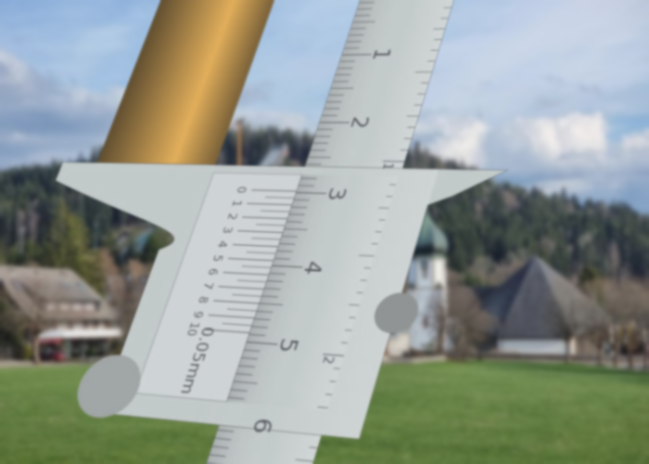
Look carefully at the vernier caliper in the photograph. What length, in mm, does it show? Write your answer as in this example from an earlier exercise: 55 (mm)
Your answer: 29.8 (mm)
